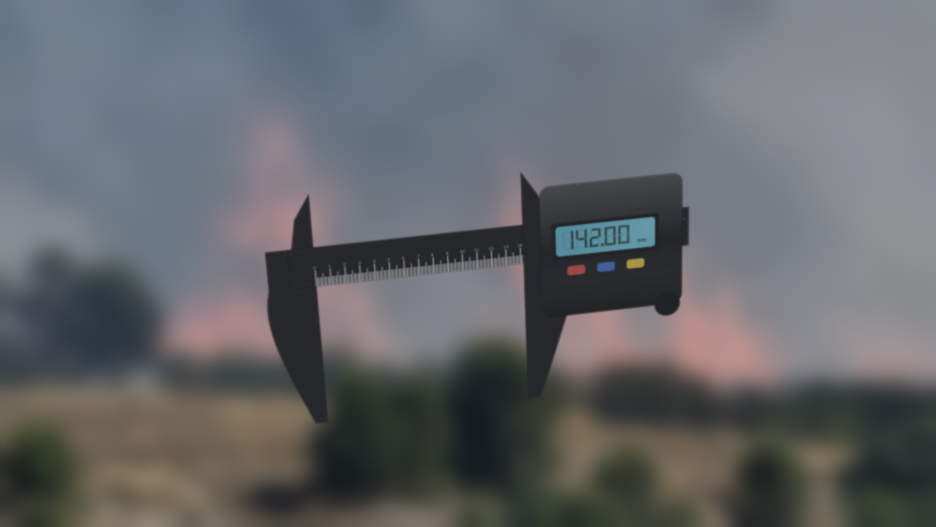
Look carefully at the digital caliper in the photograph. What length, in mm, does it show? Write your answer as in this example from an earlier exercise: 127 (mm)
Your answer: 142.00 (mm)
